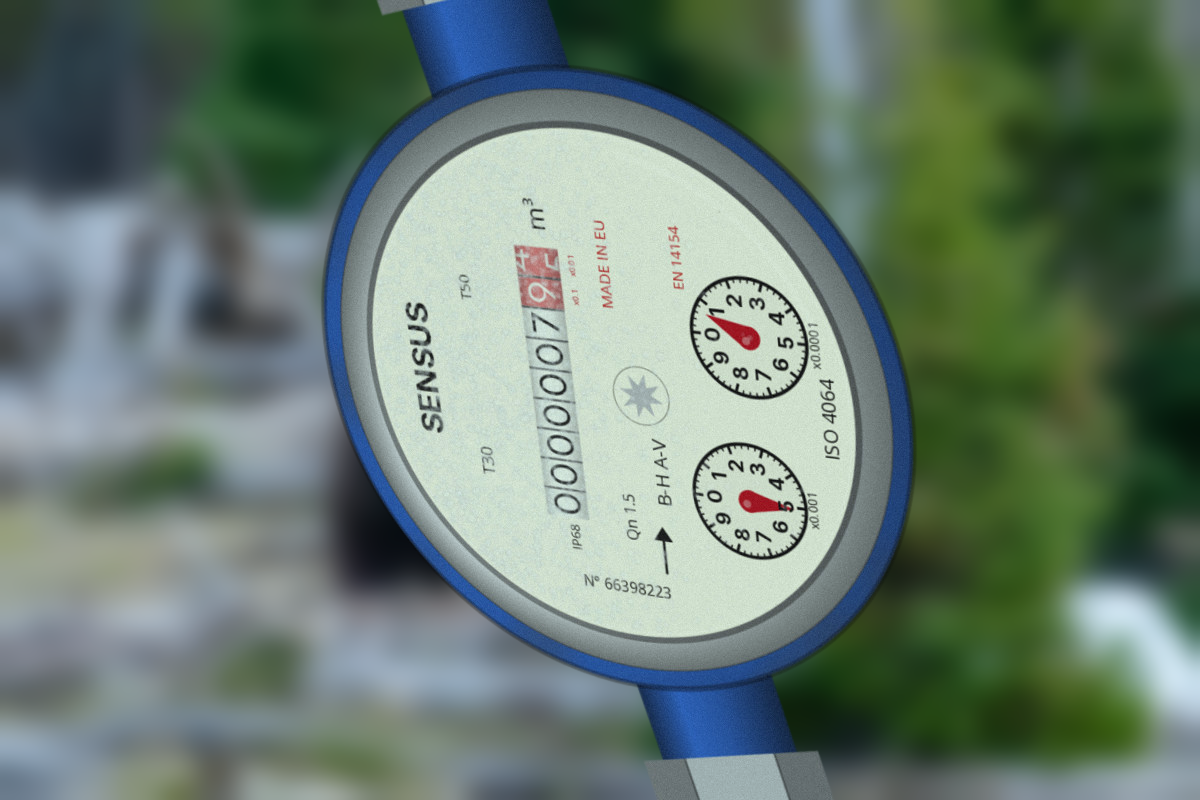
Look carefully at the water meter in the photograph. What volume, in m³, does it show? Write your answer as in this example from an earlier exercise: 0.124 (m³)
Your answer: 7.9450 (m³)
